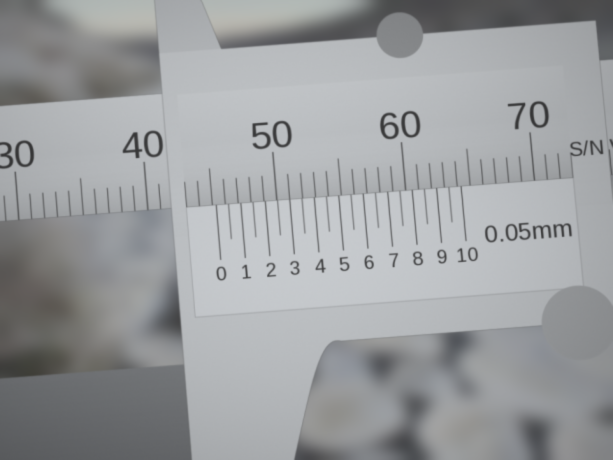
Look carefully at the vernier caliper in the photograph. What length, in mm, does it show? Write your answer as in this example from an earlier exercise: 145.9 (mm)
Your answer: 45.3 (mm)
